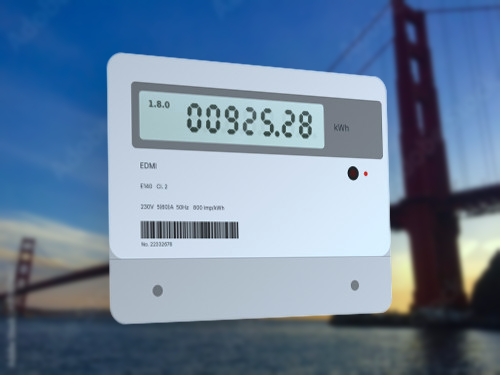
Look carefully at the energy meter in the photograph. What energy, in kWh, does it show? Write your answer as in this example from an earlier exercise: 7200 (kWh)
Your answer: 925.28 (kWh)
